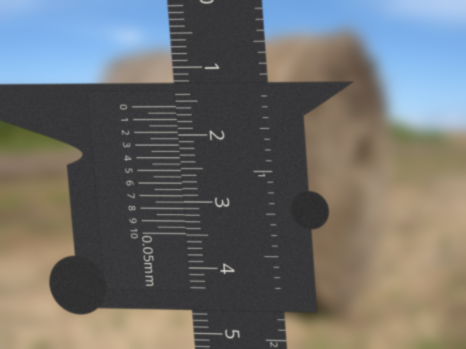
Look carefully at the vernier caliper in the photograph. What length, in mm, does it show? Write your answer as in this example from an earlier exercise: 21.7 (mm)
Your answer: 15.8 (mm)
